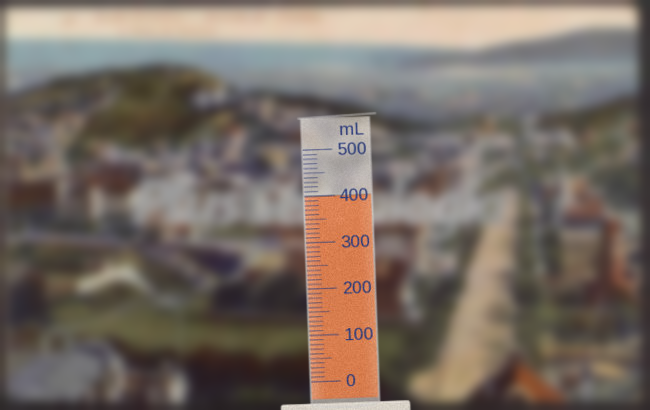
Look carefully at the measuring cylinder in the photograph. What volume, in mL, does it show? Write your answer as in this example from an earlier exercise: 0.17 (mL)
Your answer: 400 (mL)
